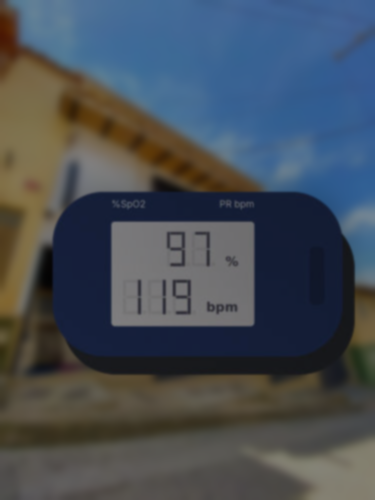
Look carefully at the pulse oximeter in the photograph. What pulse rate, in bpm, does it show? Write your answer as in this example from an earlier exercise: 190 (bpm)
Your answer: 119 (bpm)
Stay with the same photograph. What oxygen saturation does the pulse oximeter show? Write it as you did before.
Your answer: 97 (%)
